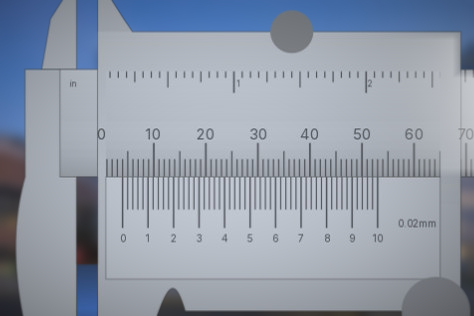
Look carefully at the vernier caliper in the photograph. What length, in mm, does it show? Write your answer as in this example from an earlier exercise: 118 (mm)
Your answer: 4.0 (mm)
